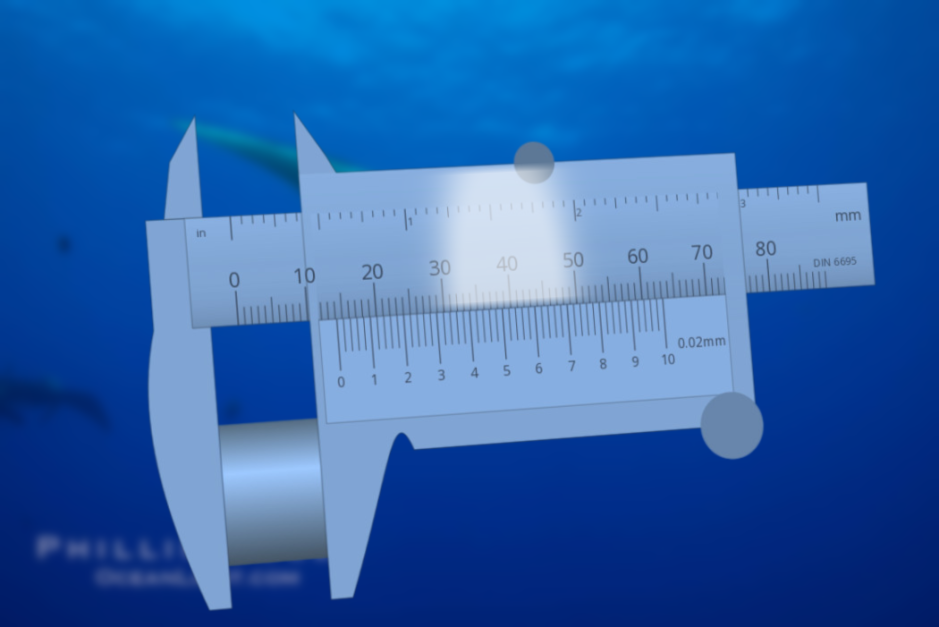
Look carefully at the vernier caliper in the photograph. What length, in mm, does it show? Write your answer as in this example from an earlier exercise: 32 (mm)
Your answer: 14.2 (mm)
